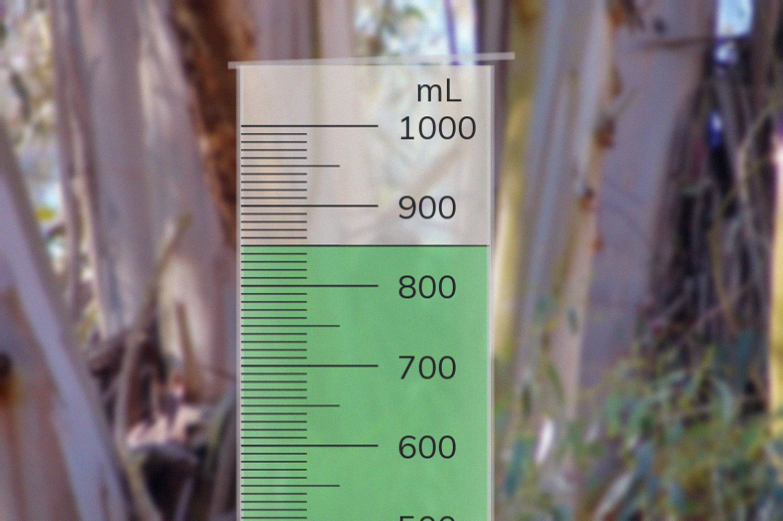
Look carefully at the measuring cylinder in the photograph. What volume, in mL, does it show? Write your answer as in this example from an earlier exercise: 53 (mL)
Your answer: 850 (mL)
